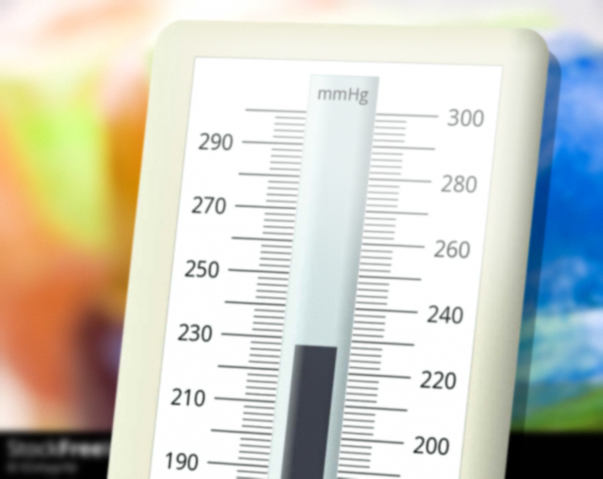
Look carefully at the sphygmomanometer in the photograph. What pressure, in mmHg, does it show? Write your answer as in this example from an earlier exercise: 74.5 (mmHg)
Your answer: 228 (mmHg)
